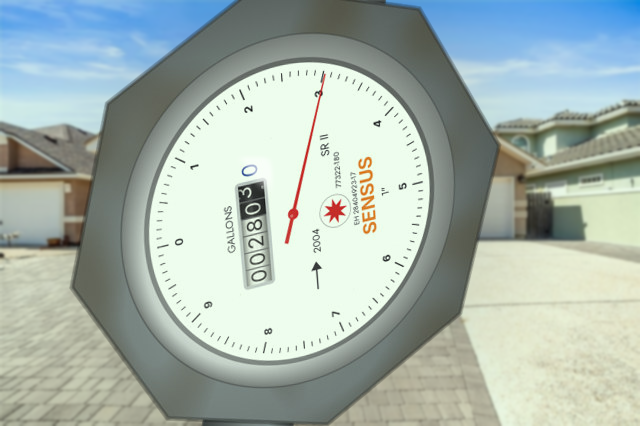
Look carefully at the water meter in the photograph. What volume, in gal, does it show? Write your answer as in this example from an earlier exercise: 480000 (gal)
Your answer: 28033.0 (gal)
